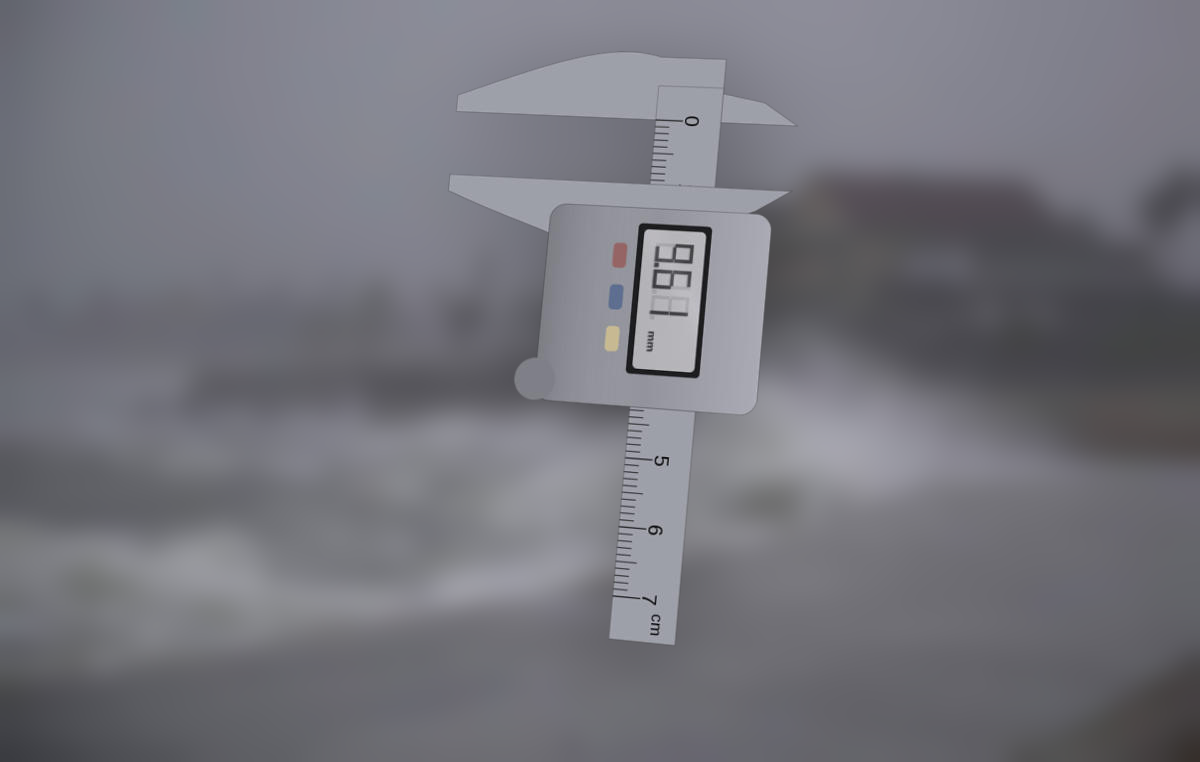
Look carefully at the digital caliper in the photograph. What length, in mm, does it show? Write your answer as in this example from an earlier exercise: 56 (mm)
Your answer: 9.61 (mm)
